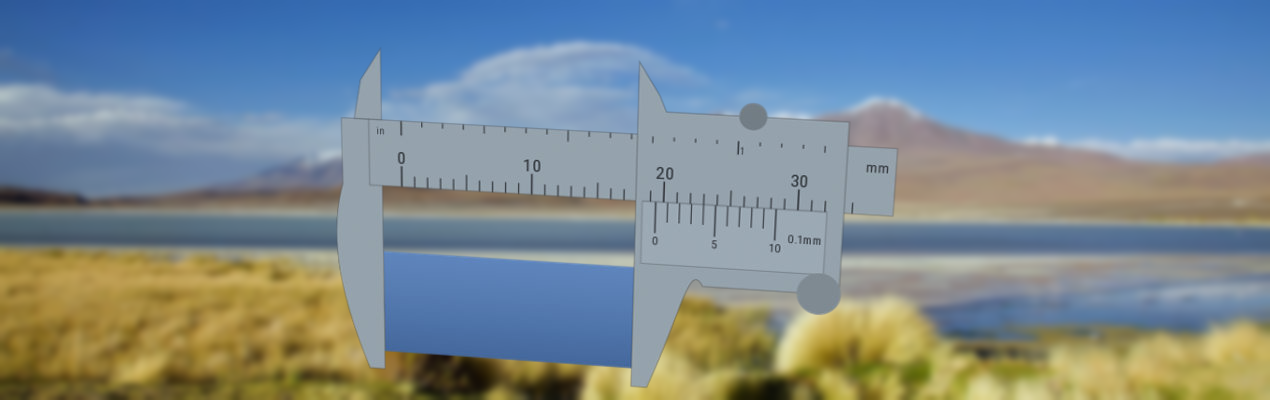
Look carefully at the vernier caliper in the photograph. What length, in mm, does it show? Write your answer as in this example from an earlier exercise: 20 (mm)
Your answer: 19.4 (mm)
